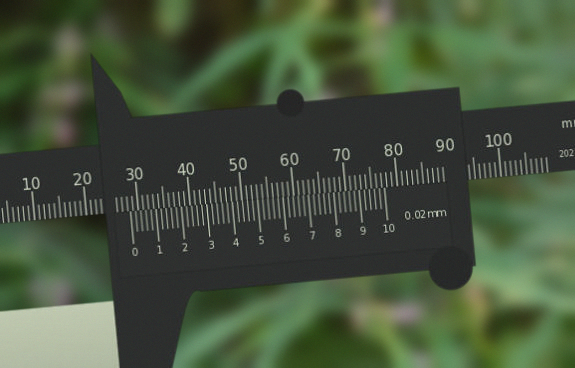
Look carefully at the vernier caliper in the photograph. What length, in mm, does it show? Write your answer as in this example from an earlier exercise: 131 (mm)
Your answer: 28.5 (mm)
